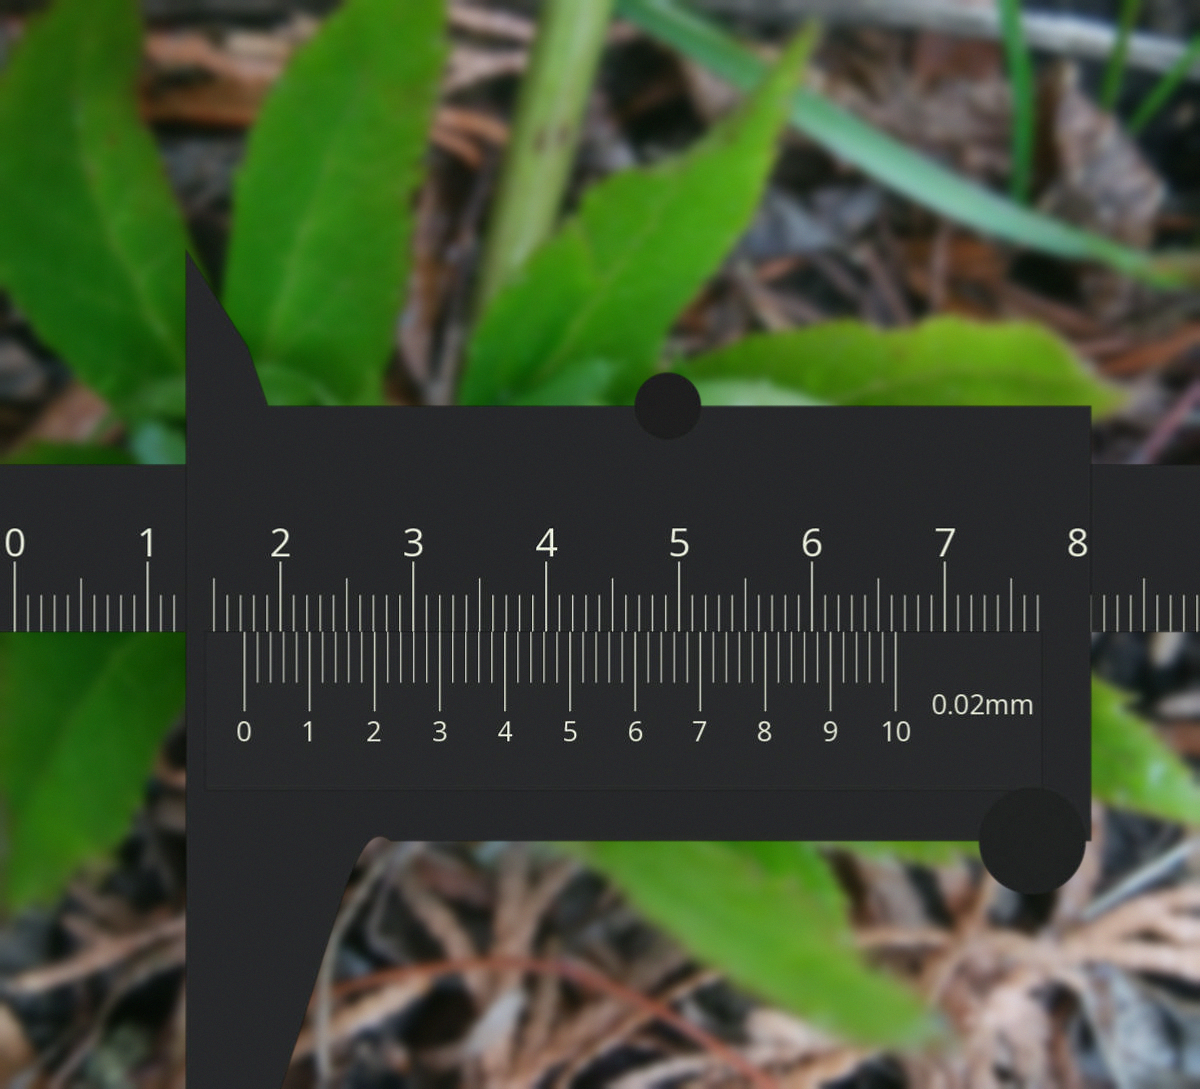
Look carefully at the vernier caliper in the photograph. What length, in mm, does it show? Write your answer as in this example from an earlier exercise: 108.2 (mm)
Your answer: 17.3 (mm)
